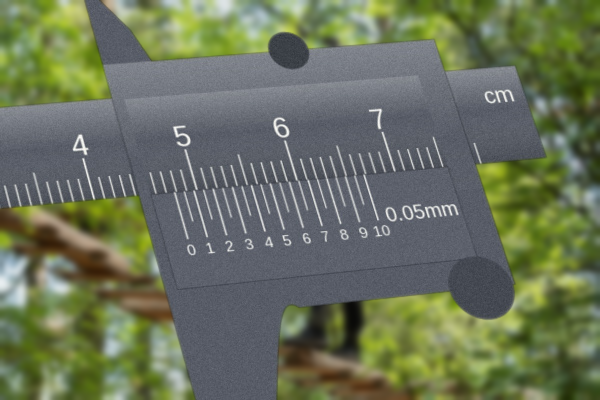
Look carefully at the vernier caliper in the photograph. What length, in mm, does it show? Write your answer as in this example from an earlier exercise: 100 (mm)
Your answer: 47.8 (mm)
